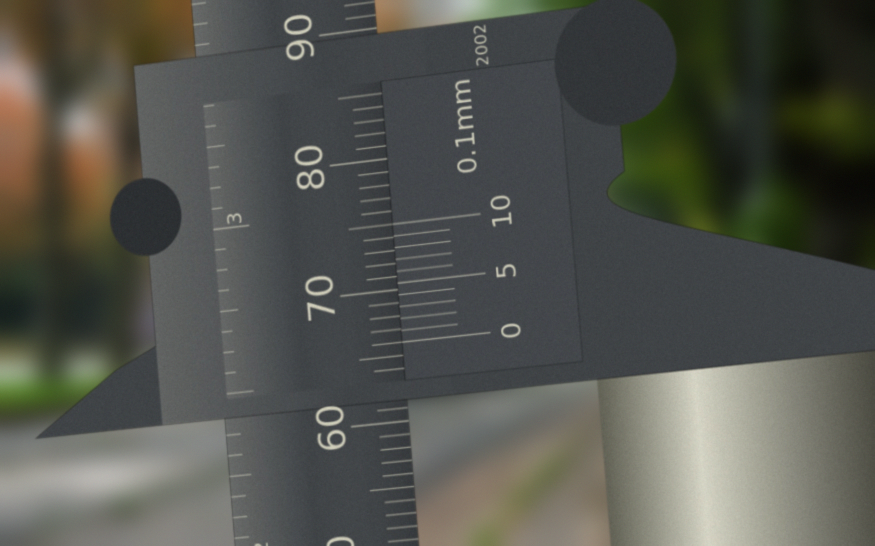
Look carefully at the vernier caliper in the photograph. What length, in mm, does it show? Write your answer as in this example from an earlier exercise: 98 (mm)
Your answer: 66.0 (mm)
